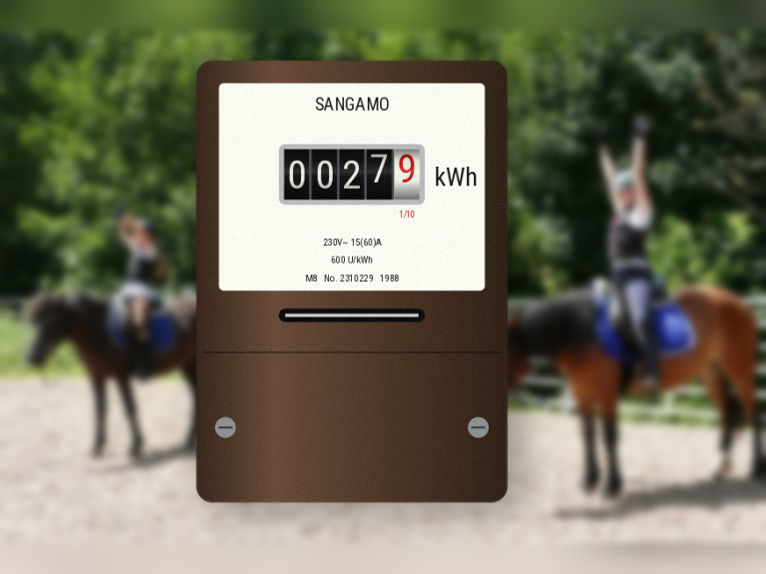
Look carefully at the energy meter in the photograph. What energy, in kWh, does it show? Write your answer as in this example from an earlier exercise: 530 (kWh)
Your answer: 27.9 (kWh)
